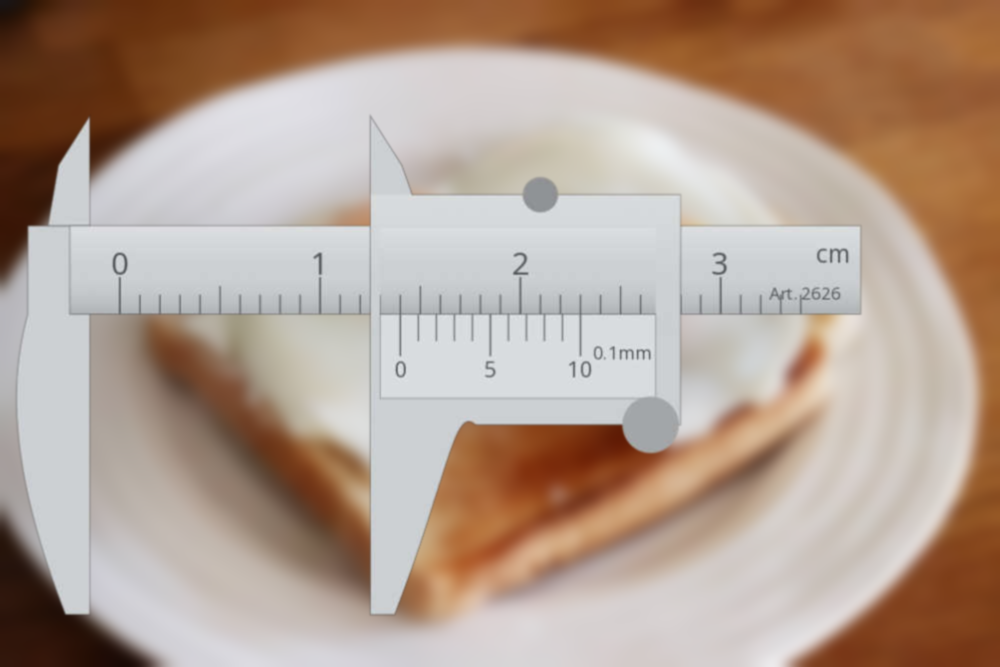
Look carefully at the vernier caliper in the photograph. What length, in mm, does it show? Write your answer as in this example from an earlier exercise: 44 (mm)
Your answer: 14.0 (mm)
